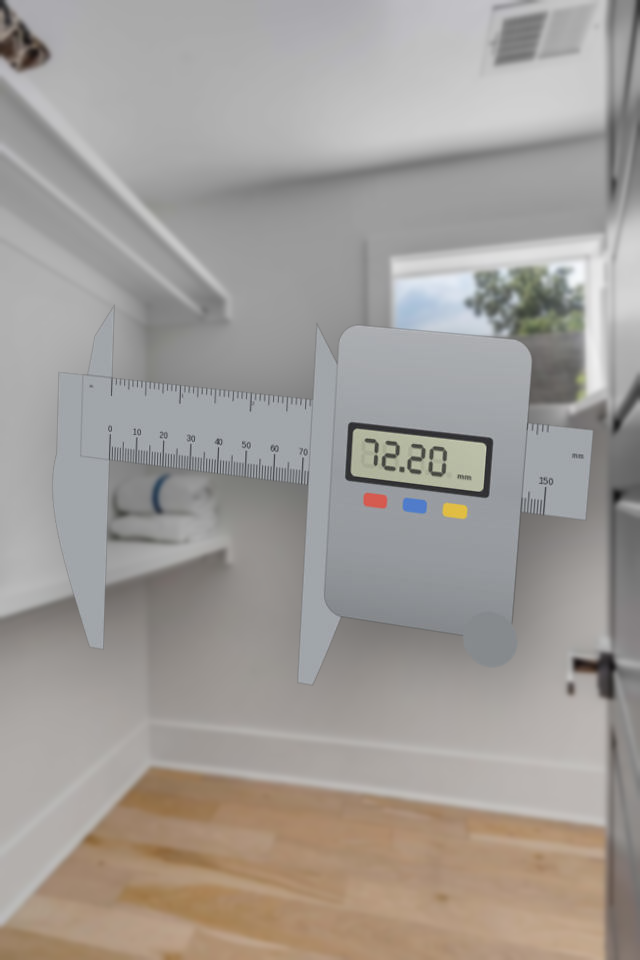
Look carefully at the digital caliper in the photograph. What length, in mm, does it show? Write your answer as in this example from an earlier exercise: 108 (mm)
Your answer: 72.20 (mm)
